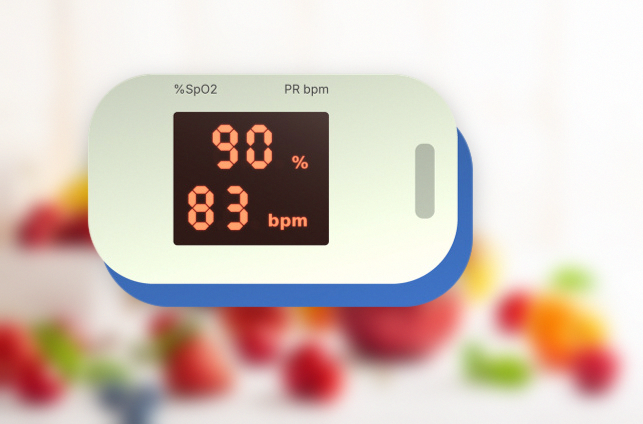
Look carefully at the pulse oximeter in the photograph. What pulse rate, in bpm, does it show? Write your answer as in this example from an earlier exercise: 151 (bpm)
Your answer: 83 (bpm)
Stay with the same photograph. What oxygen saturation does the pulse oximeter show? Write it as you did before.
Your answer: 90 (%)
